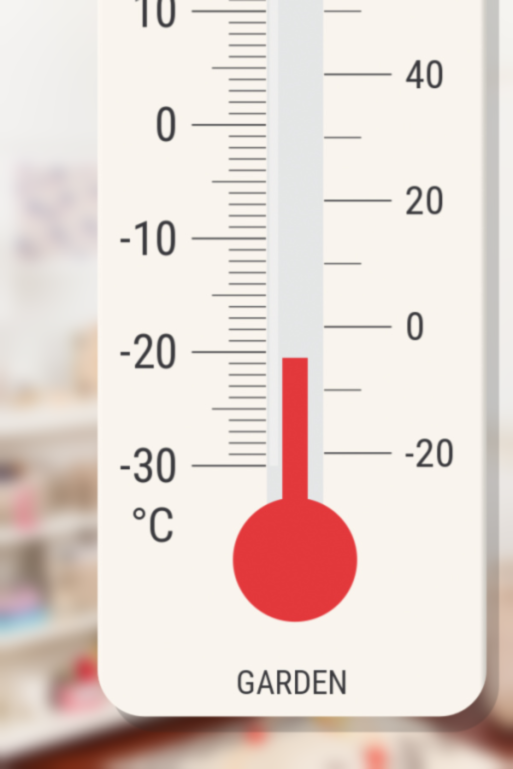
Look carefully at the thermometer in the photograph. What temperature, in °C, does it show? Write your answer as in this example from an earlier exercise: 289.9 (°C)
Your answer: -20.5 (°C)
